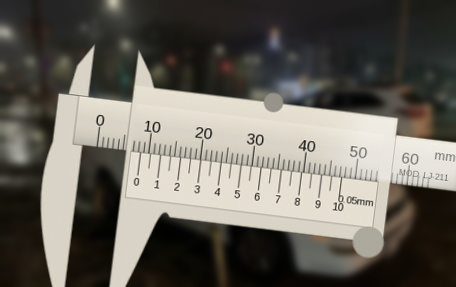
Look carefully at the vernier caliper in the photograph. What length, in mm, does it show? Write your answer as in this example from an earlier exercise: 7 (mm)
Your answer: 8.4 (mm)
